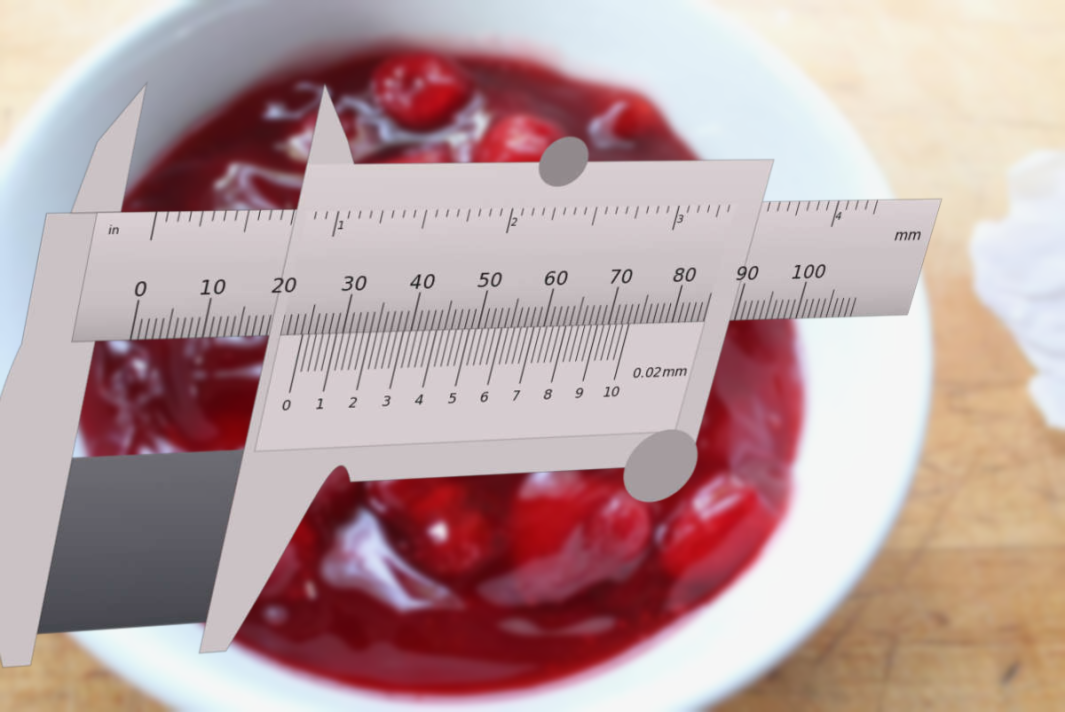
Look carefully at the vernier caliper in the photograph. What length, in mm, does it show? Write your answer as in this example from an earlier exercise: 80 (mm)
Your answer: 24.2 (mm)
